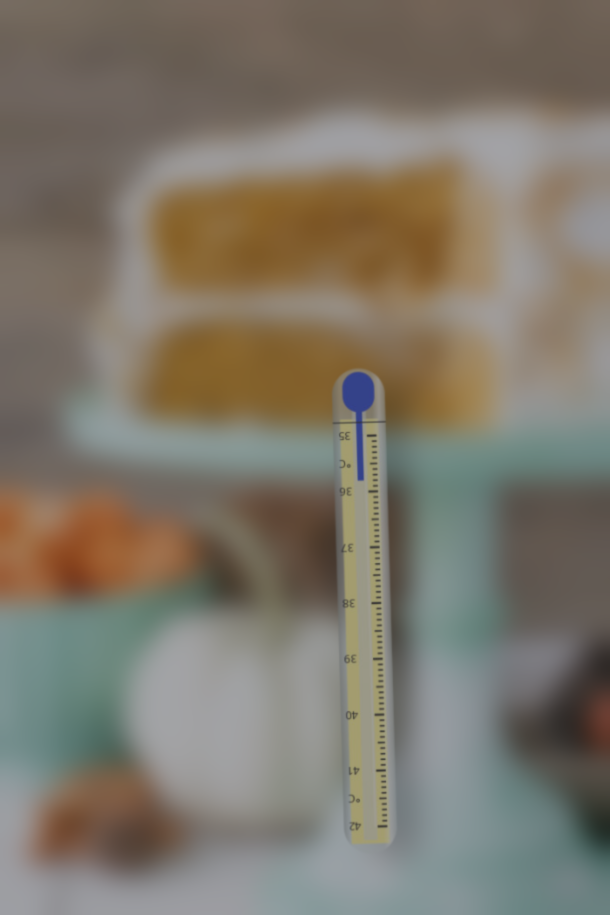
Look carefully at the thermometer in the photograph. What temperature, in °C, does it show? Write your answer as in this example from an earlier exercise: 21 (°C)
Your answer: 35.8 (°C)
